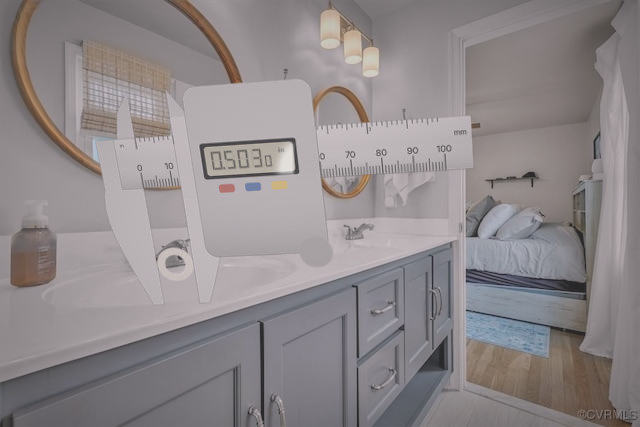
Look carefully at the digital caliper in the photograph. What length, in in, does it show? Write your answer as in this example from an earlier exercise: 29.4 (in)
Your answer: 0.5030 (in)
